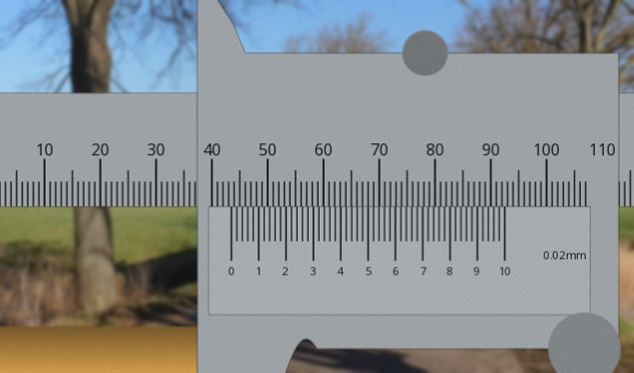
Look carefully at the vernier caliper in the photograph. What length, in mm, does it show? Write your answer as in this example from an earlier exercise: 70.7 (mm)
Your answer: 43.5 (mm)
